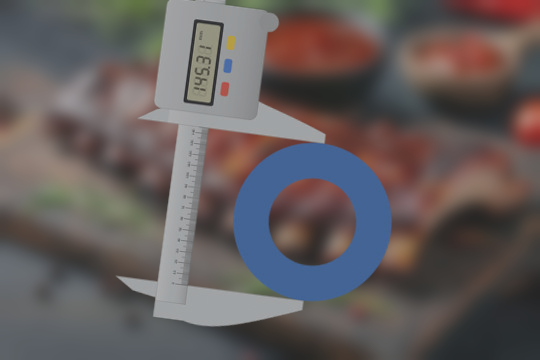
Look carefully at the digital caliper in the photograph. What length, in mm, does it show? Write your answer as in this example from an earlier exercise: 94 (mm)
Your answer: 145.31 (mm)
